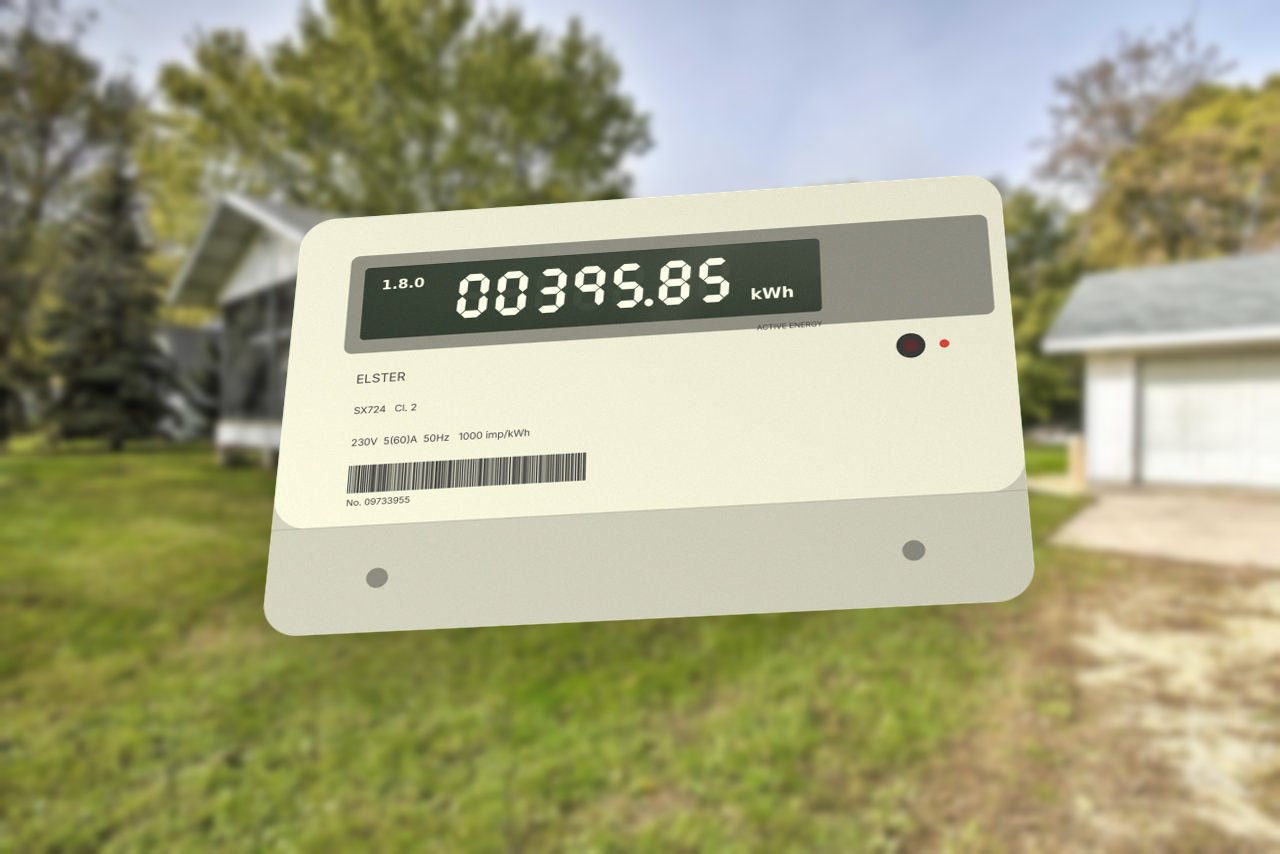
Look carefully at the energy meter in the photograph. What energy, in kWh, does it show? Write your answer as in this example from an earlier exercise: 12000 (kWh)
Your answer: 395.85 (kWh)
